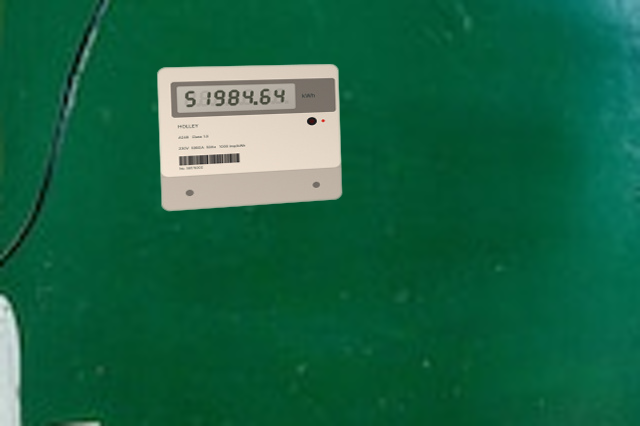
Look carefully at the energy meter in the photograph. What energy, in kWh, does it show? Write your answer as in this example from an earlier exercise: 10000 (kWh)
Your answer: 51984.64 (kWh)
